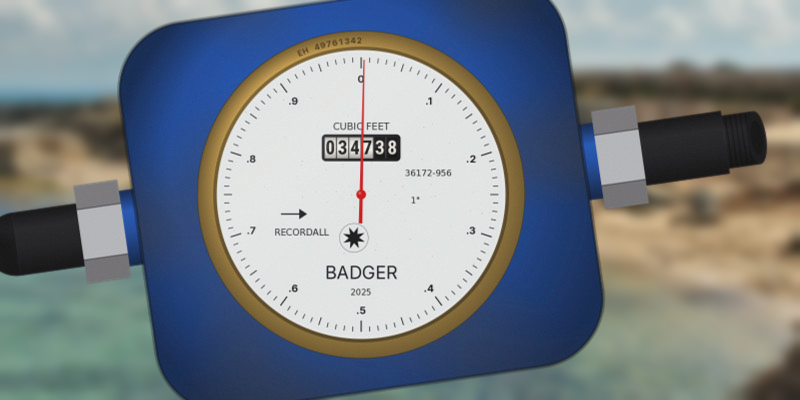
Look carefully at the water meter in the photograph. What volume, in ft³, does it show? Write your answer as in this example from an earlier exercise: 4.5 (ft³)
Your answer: 34738.00 (ft³)
